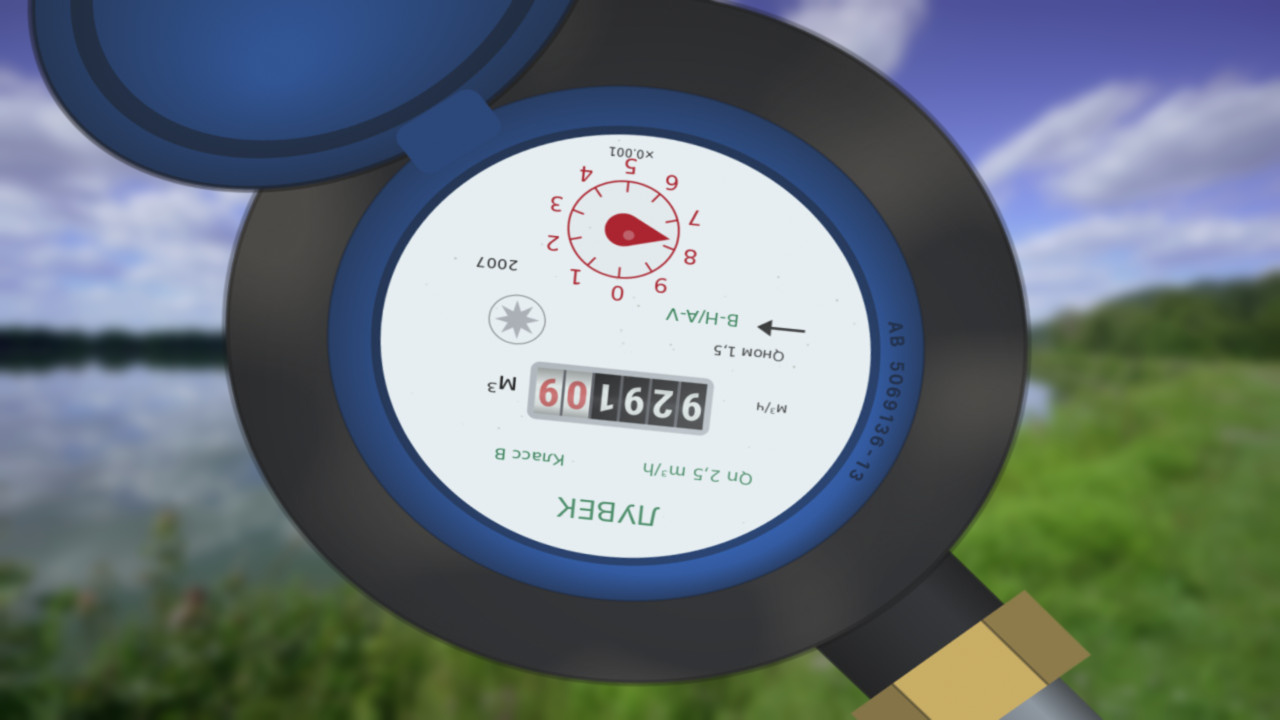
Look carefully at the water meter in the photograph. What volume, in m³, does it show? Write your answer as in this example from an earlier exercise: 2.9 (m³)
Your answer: 9291.097 (m³)
